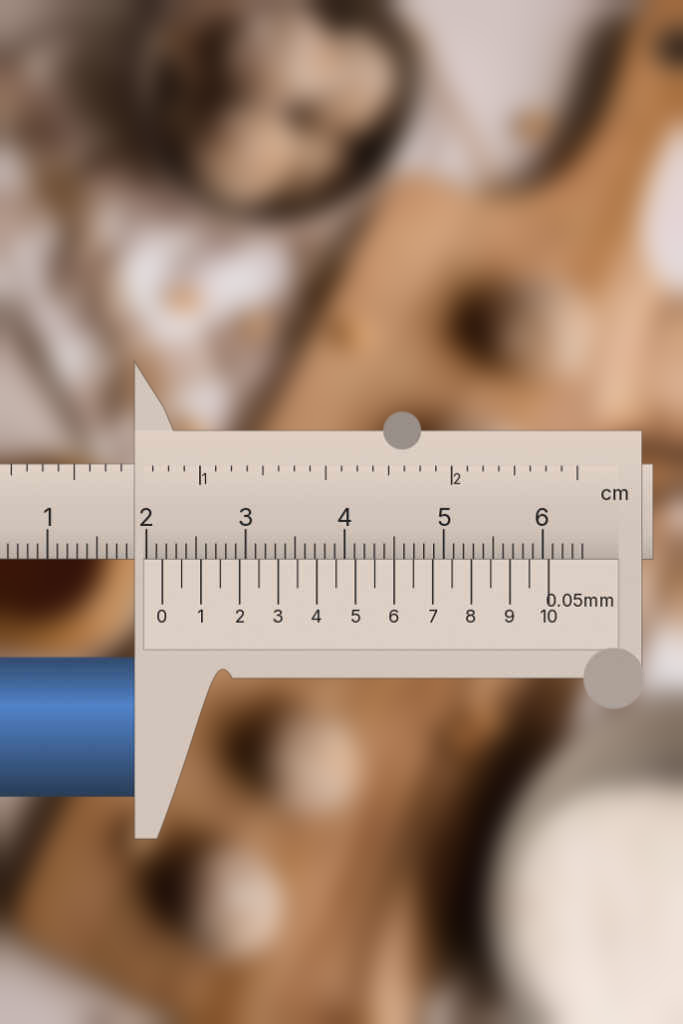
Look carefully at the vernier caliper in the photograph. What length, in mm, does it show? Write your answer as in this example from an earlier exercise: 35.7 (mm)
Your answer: 21.6 (mm)
